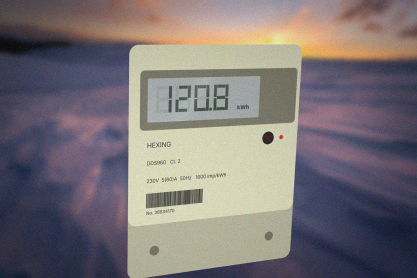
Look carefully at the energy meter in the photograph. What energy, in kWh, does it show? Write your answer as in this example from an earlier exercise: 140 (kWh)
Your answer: 120.8 (kWh)
